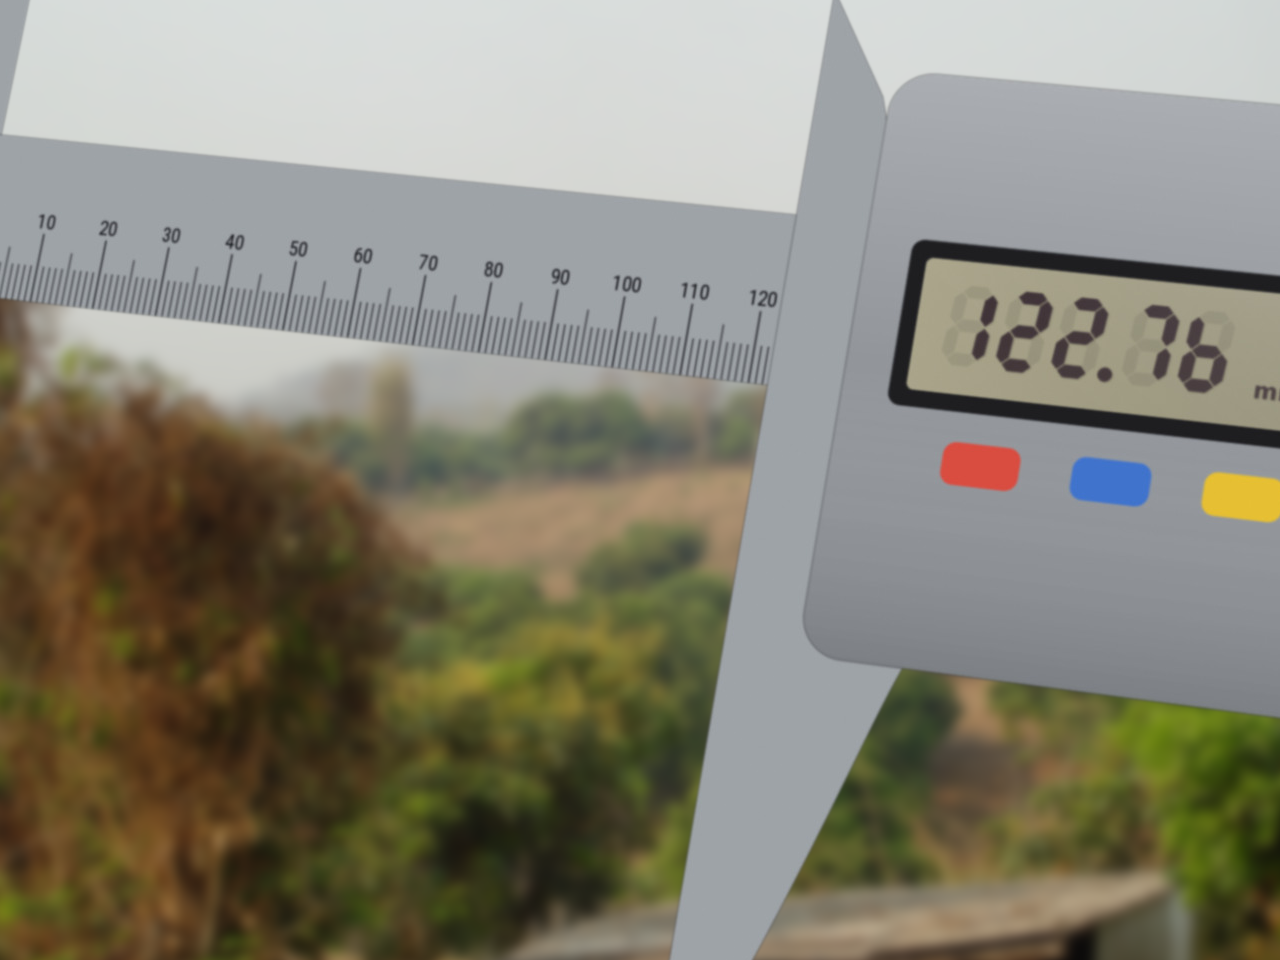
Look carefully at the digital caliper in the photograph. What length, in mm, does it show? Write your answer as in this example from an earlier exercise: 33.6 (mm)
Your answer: 122.76 (mm)
